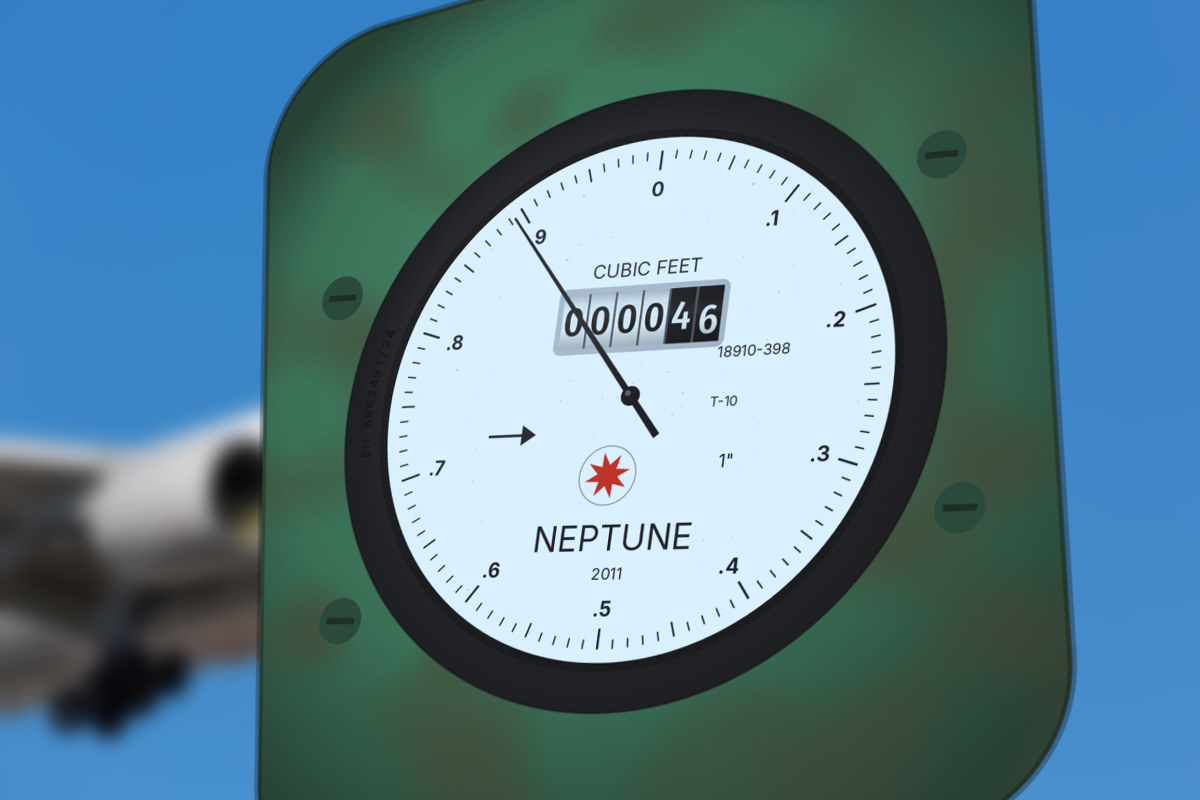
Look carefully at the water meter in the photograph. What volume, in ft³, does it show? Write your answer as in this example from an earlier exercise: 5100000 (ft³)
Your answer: 45.89 (ft³)
